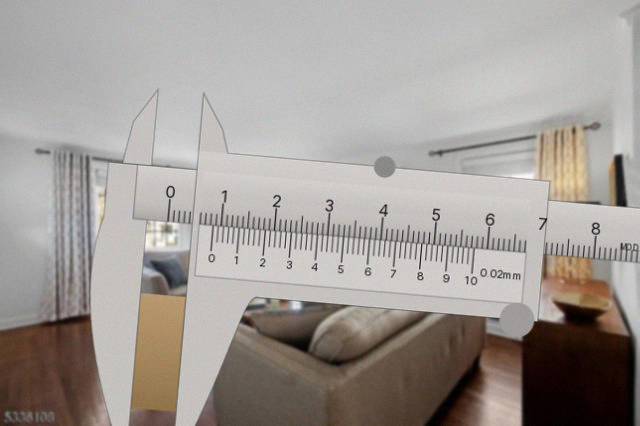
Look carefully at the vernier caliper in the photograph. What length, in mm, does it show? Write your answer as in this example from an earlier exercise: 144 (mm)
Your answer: 8.5 (mm)
